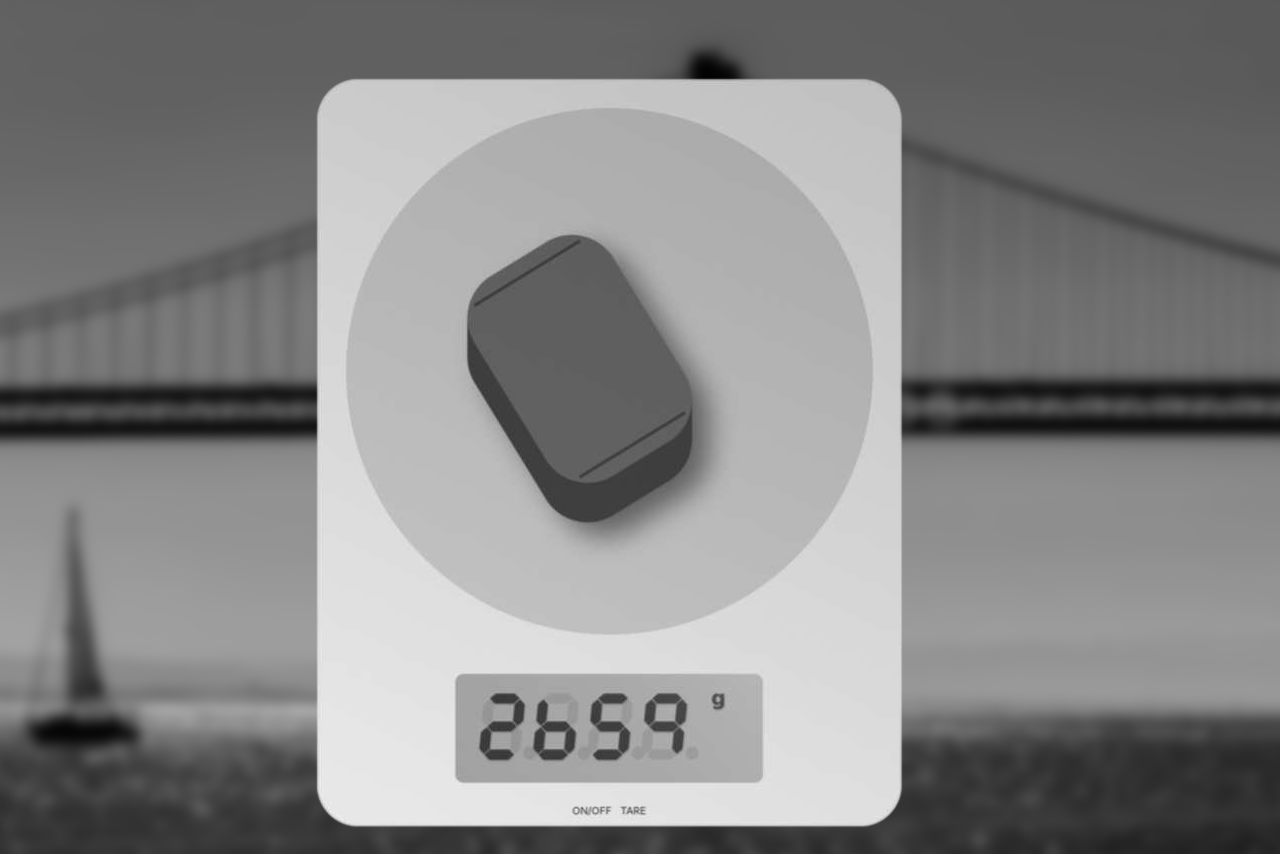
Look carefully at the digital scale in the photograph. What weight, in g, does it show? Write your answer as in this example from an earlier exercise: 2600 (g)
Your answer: 2659 (g)
